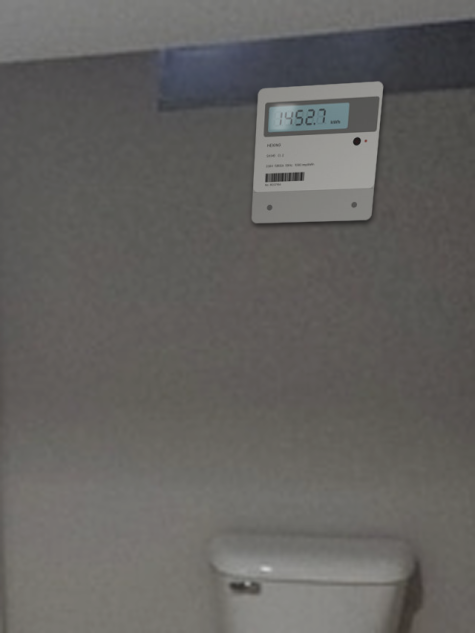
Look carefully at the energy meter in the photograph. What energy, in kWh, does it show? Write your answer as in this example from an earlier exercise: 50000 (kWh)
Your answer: 1452.7 (kWh)
